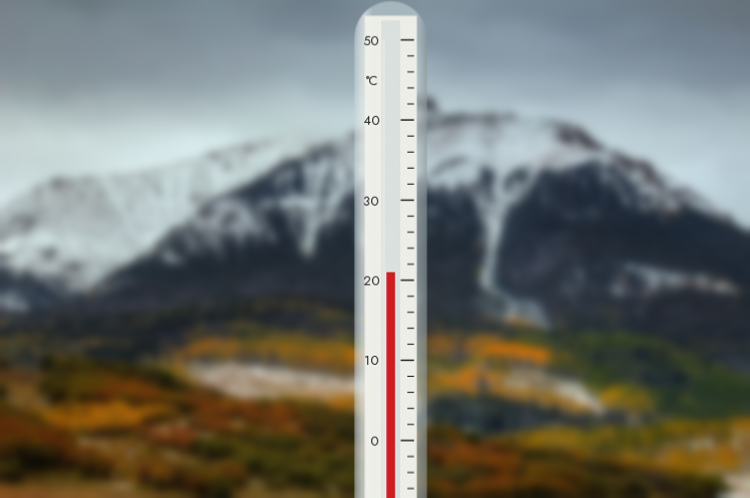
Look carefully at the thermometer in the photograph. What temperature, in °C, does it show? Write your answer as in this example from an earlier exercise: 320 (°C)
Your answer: 21 (°C)
